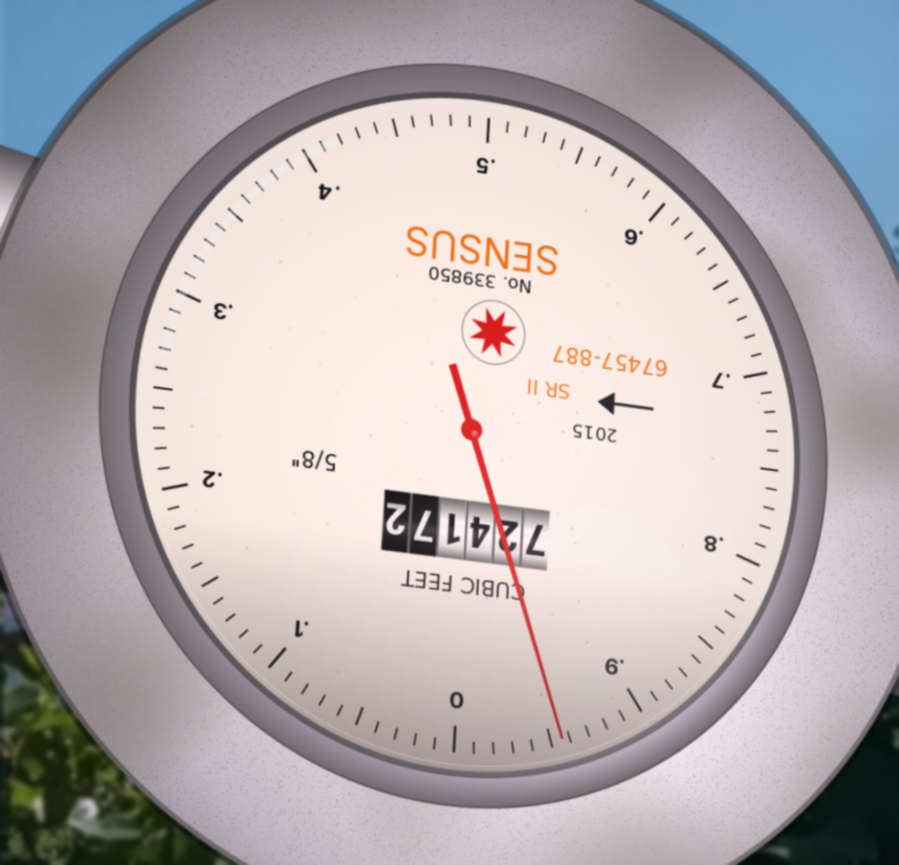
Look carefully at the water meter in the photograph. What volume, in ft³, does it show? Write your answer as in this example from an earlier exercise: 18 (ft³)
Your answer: 724171.94 (ft³)
